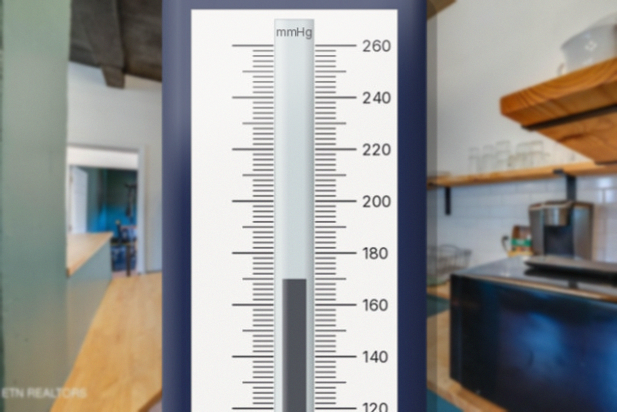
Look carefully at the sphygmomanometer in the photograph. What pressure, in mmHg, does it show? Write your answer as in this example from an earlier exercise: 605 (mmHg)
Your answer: 170 (mmHg)
